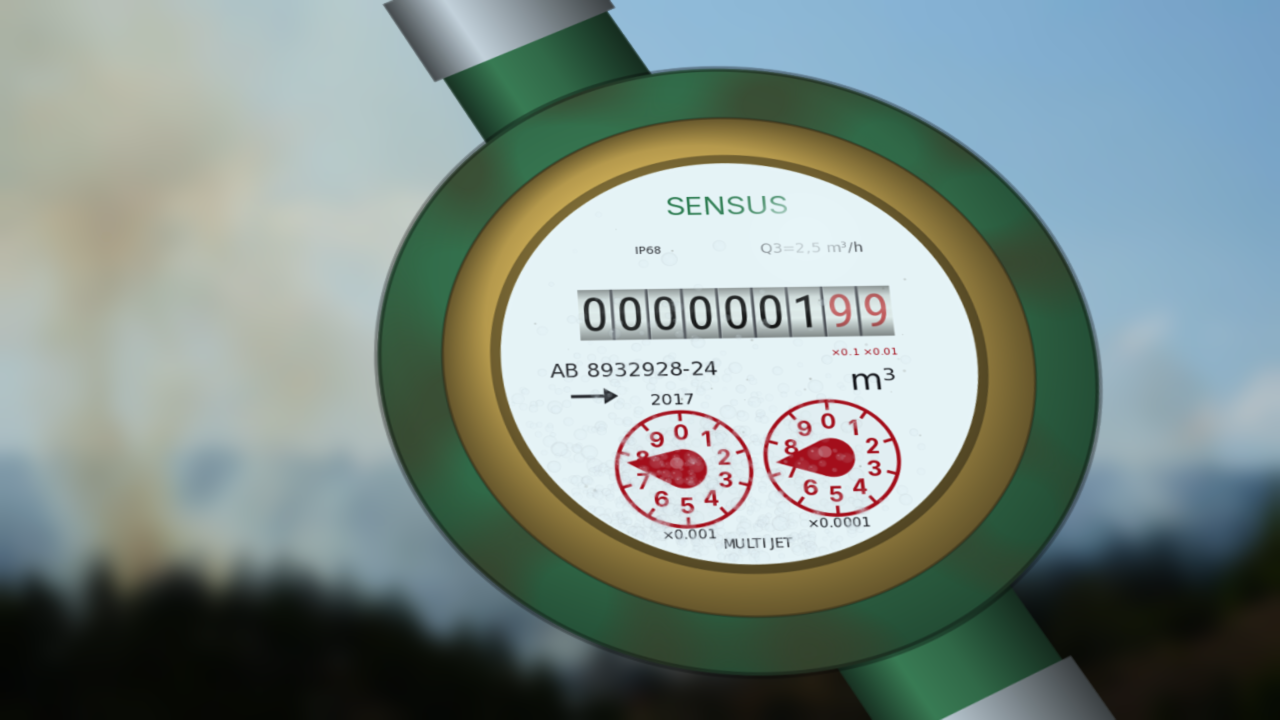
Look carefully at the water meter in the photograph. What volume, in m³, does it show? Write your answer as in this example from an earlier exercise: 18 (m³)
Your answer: 1.9977 (m³)
